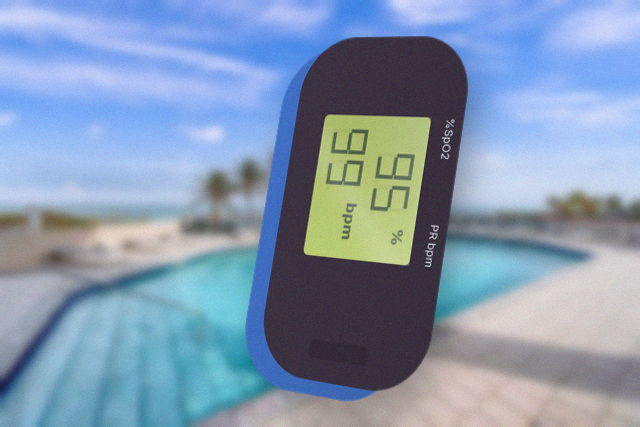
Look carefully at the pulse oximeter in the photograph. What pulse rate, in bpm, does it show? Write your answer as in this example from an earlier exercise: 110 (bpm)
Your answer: 99 (bpm)
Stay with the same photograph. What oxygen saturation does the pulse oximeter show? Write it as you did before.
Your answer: 95 (%)
